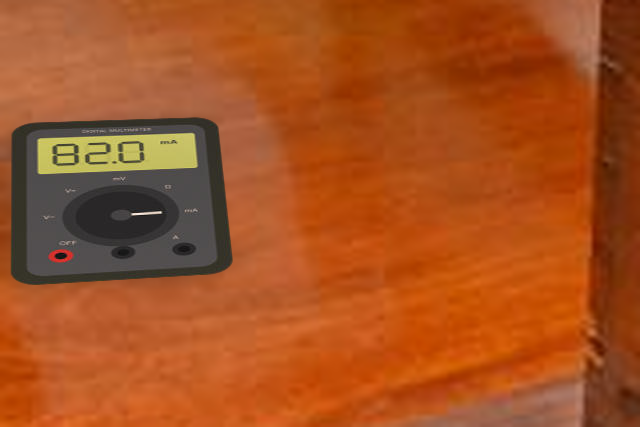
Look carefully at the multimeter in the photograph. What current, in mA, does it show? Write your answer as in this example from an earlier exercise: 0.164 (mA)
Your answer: 82.0 (mA)
